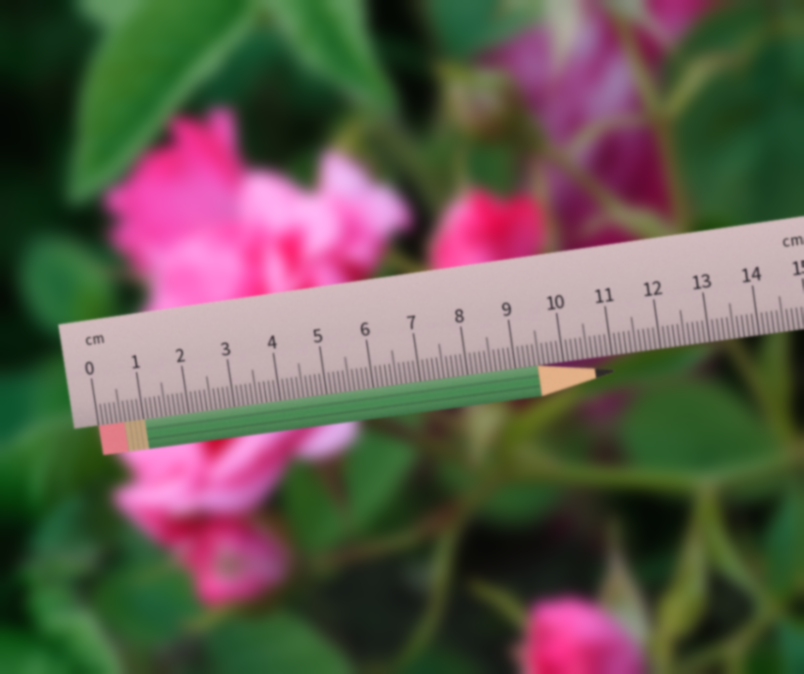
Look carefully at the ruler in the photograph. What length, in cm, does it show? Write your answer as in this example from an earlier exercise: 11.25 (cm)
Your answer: 11 (cm)
